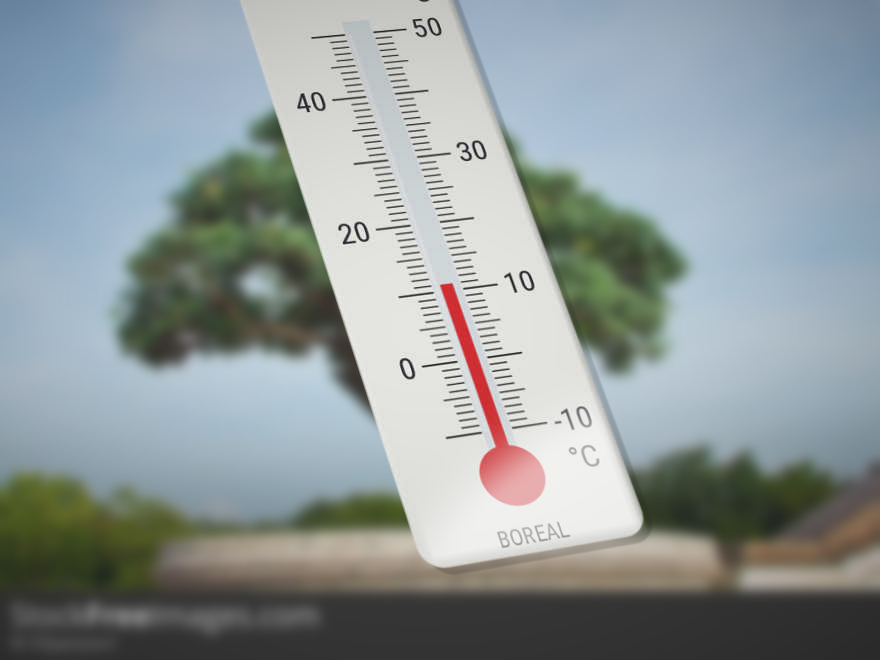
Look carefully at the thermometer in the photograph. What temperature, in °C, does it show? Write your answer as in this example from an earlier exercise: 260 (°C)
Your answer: 11 (°C)
